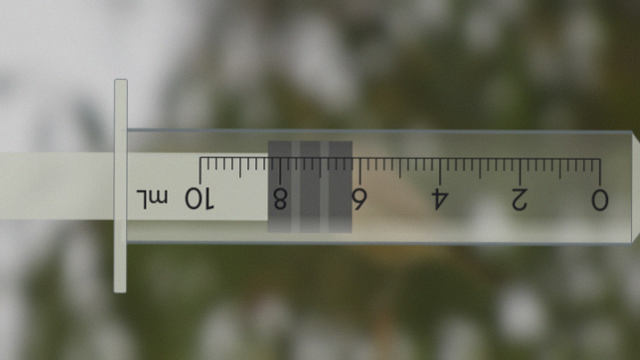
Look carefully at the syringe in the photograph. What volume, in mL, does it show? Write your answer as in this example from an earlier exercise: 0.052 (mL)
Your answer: 6.2 (mL)
